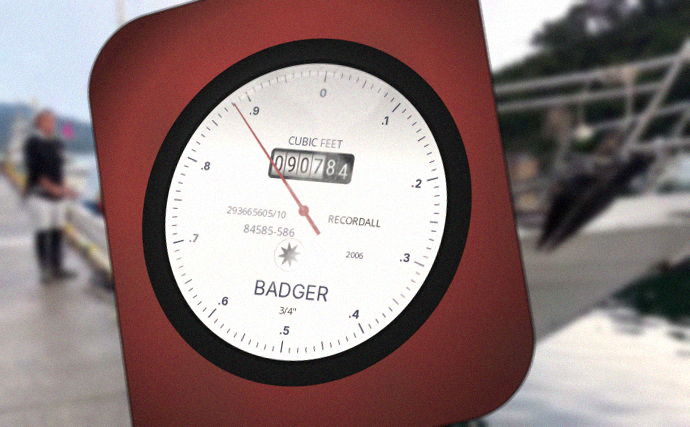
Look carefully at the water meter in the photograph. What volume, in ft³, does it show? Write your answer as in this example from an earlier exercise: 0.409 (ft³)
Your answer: 90783.88 (ft³)
